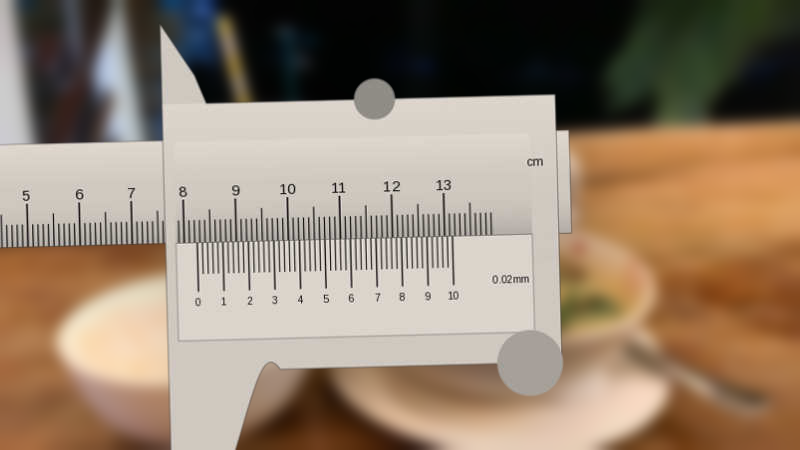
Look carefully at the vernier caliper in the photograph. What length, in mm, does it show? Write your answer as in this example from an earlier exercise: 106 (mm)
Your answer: 82.5 (mm)
